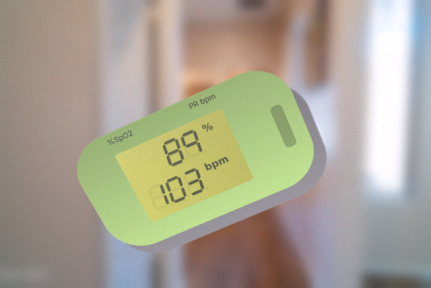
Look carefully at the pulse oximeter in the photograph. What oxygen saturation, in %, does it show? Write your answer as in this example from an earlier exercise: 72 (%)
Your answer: 89 (%)
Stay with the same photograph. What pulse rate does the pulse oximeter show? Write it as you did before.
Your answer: 103 (bpm)
